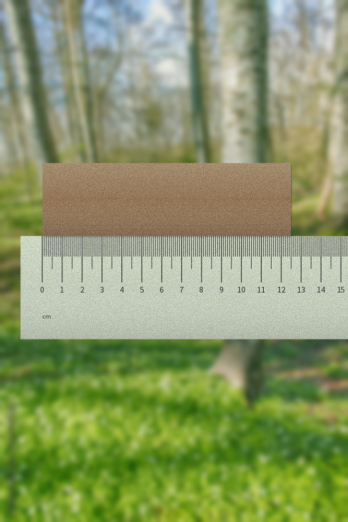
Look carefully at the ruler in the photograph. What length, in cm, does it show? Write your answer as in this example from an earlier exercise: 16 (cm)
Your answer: 12.5 (cm)
